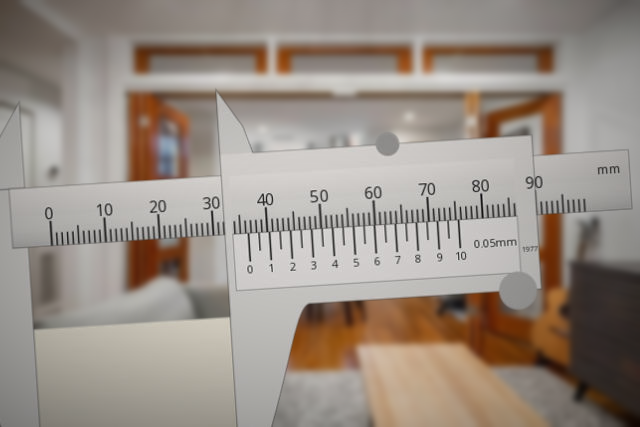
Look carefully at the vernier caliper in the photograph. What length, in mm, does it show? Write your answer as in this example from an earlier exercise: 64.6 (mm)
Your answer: 36.5 (mm)
